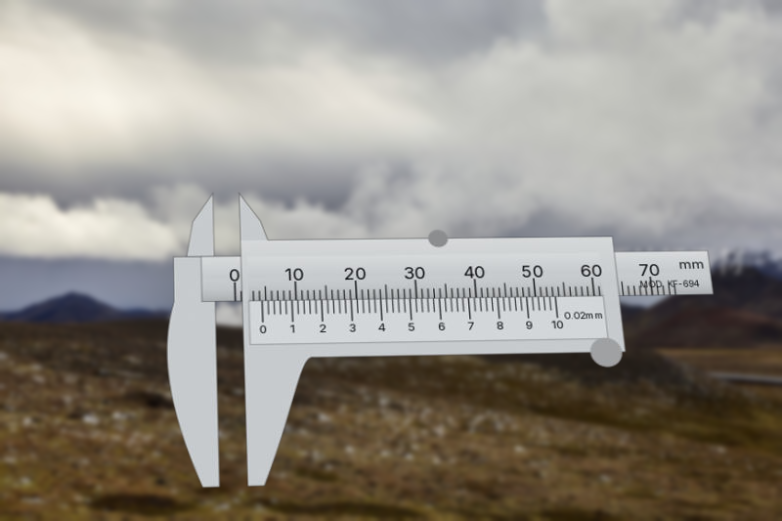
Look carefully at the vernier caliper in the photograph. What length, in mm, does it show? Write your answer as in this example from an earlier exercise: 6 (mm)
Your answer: 4.4 (mm)
